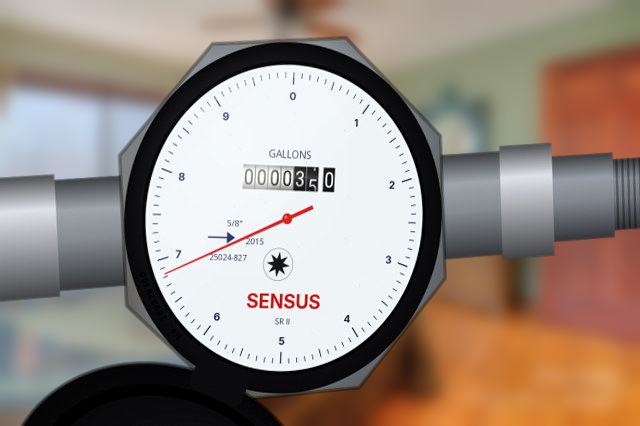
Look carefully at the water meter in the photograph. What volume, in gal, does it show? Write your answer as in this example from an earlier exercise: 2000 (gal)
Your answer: 346.8 (gal)
